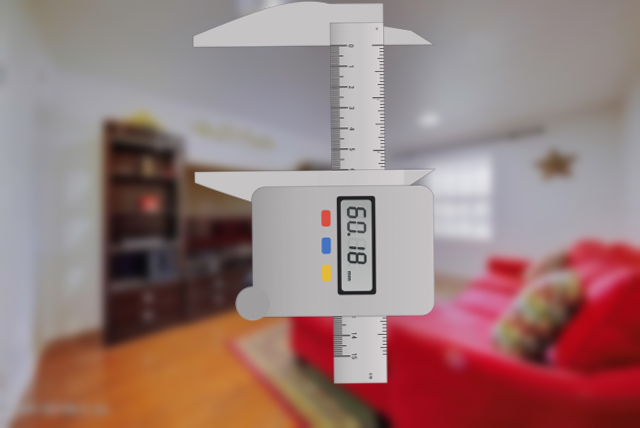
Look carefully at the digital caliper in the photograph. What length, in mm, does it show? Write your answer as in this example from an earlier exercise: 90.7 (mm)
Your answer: 60.18 (mm)
